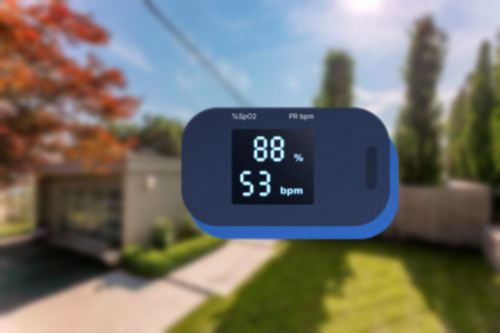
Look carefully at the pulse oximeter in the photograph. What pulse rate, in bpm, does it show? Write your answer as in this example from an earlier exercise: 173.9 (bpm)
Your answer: 53 (bpm)
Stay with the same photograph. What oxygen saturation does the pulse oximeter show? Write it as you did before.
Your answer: 88 (%)
